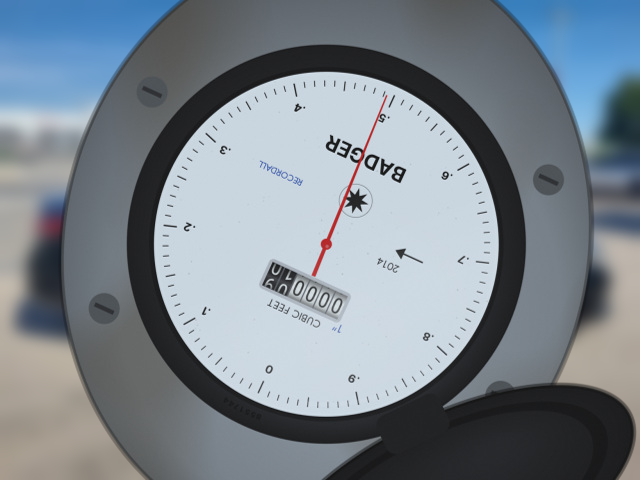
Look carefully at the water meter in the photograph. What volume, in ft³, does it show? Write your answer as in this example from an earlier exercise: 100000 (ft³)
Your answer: 9.49 (ft³)
